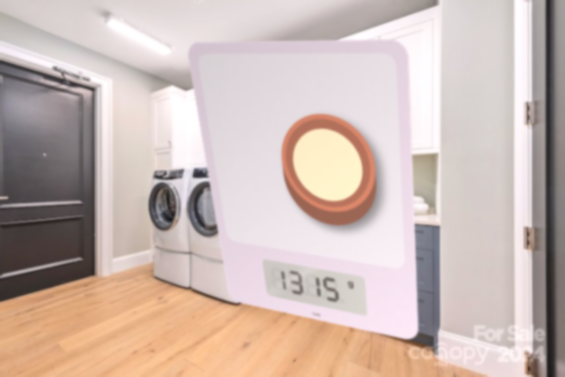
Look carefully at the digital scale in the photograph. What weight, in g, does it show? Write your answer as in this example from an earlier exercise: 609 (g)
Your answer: 1315 (g)
